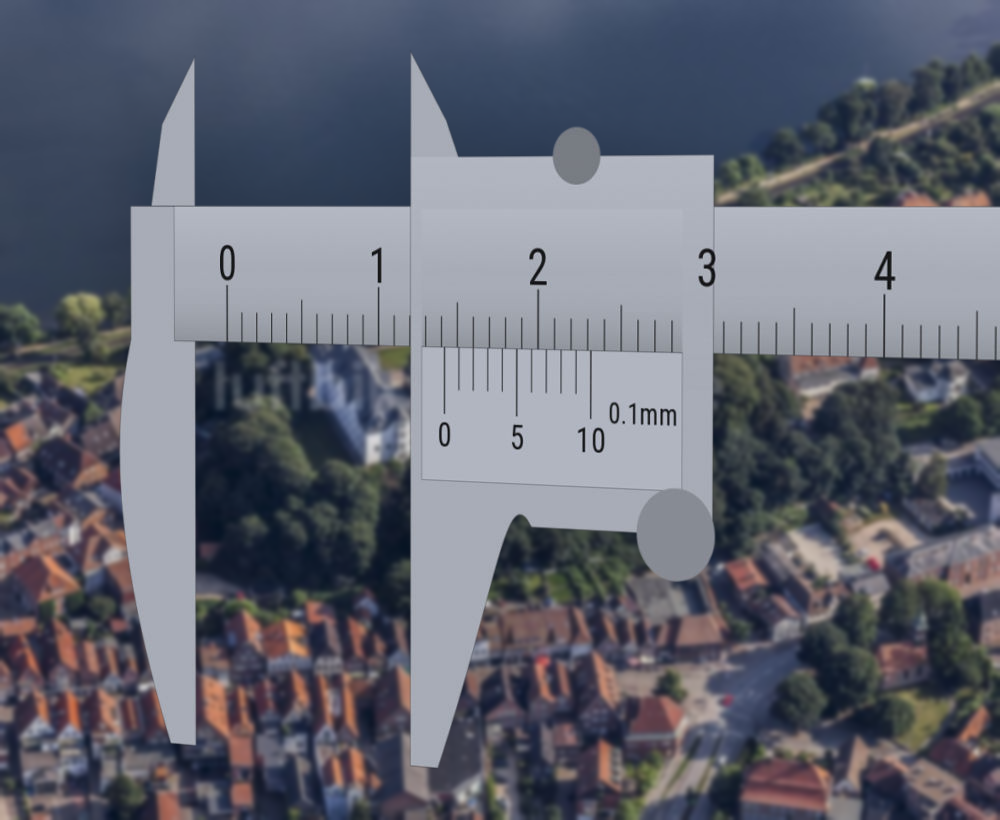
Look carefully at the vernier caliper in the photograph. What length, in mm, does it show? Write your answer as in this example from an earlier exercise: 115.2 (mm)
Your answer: 14.2 (mm)
